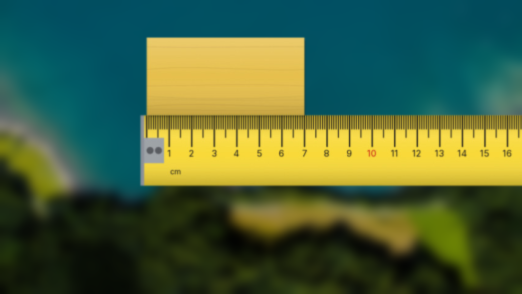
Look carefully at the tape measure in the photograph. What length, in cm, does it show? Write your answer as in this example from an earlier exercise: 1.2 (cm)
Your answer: 7 (cm)
